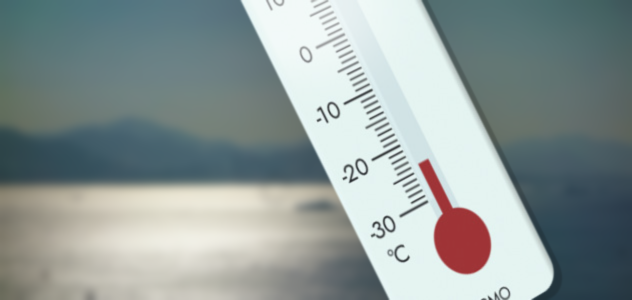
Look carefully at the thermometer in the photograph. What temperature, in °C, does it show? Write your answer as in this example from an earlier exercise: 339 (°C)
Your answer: -24 (°C)
